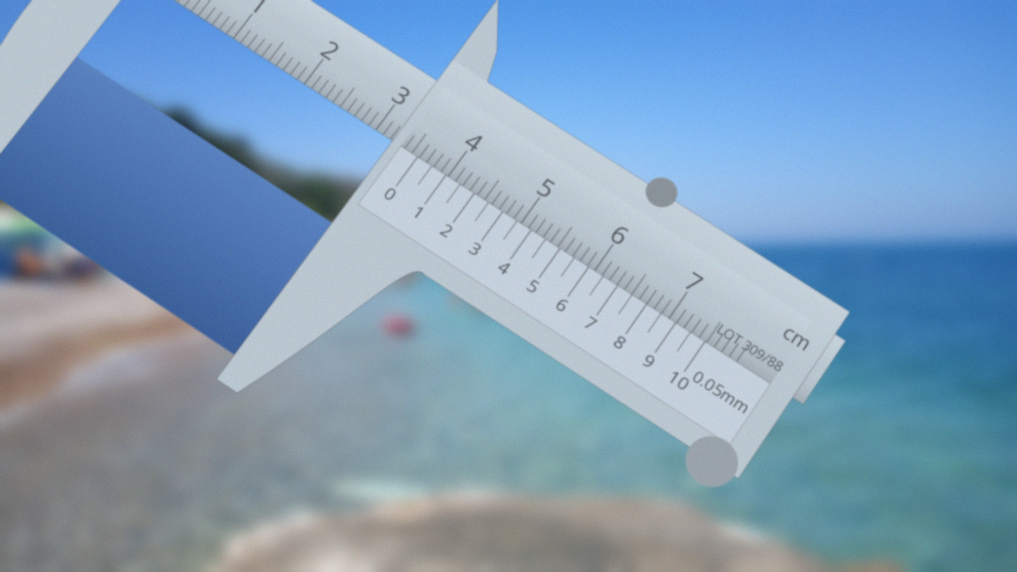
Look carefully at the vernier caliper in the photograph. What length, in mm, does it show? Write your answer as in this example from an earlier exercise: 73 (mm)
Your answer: 35.8 (mm)
